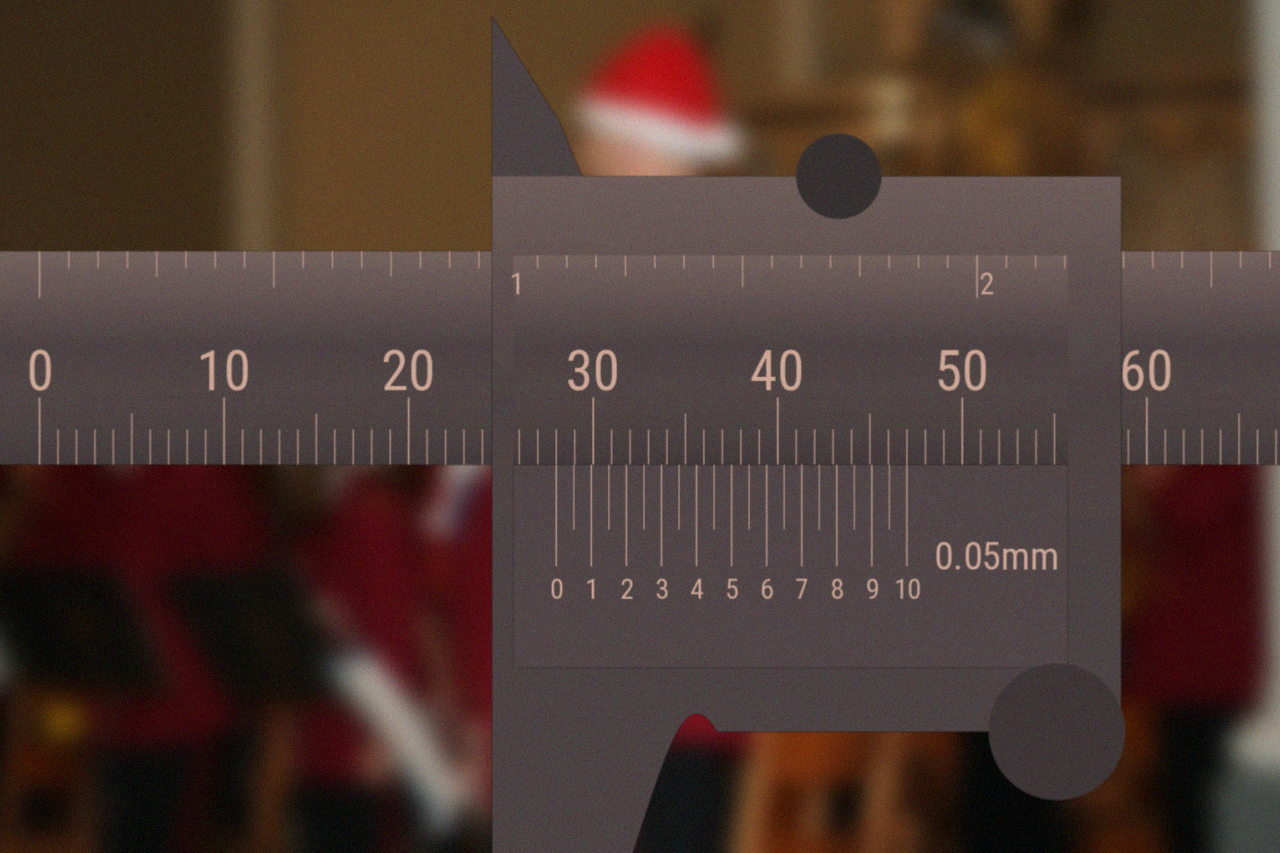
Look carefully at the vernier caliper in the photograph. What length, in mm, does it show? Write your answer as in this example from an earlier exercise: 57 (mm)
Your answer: 28.0 (mm)
